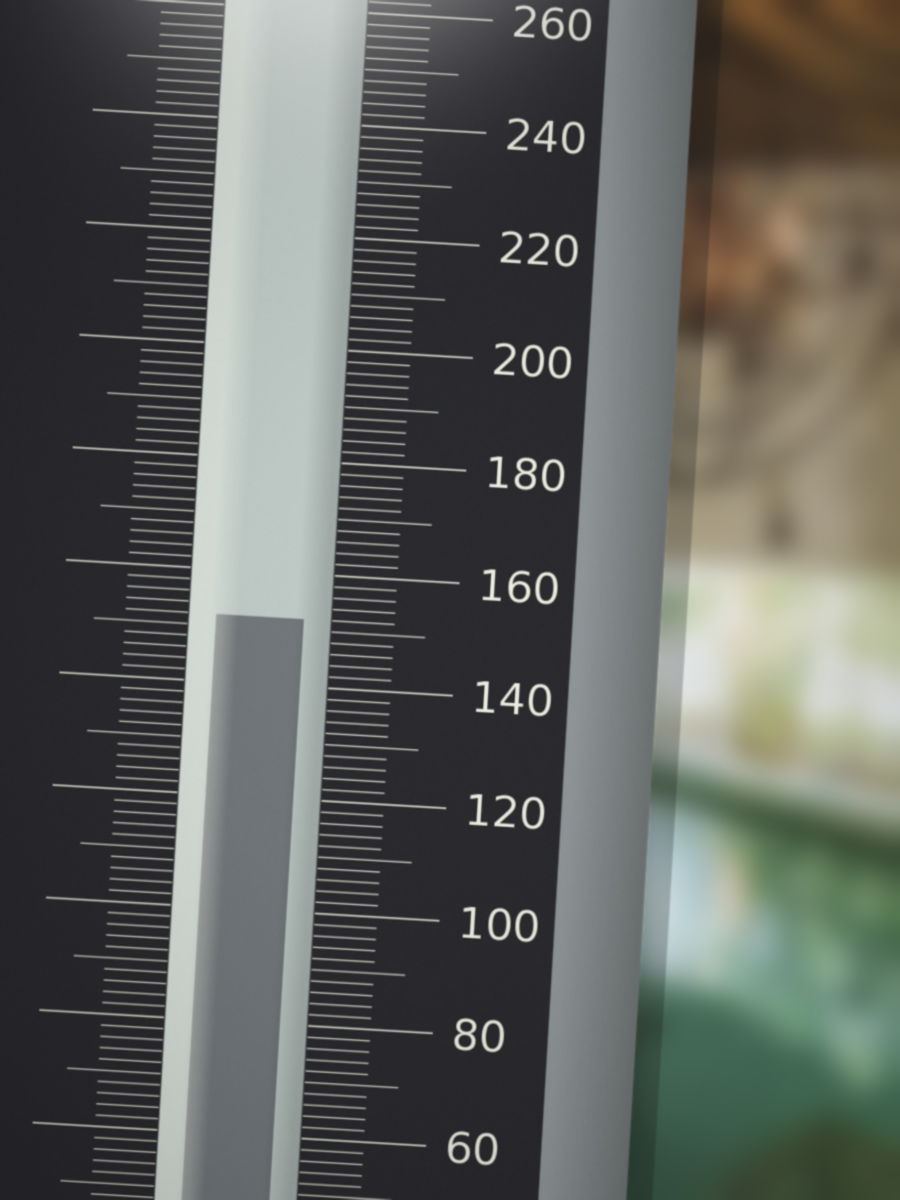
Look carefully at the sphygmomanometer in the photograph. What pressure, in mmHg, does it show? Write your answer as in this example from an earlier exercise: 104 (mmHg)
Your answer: 152 (mmHg)
